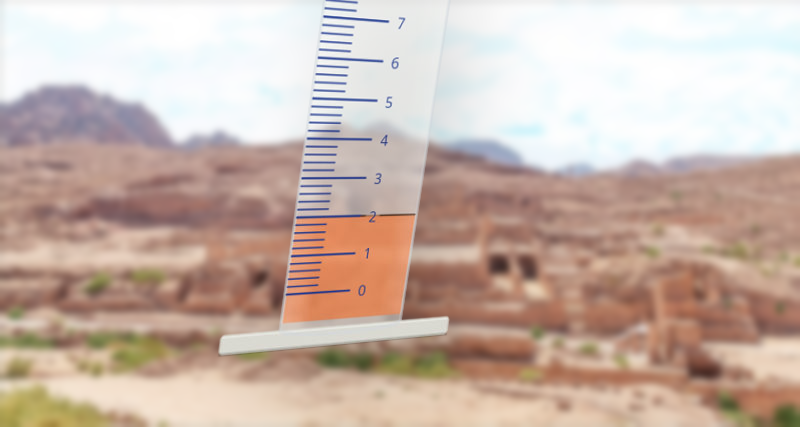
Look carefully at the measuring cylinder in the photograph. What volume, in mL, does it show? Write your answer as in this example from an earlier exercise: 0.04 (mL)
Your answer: 2 (mL)
